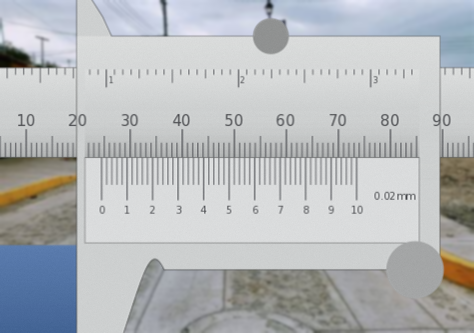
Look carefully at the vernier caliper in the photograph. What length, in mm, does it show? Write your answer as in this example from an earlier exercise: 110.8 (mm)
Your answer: 24.5 (mm)
